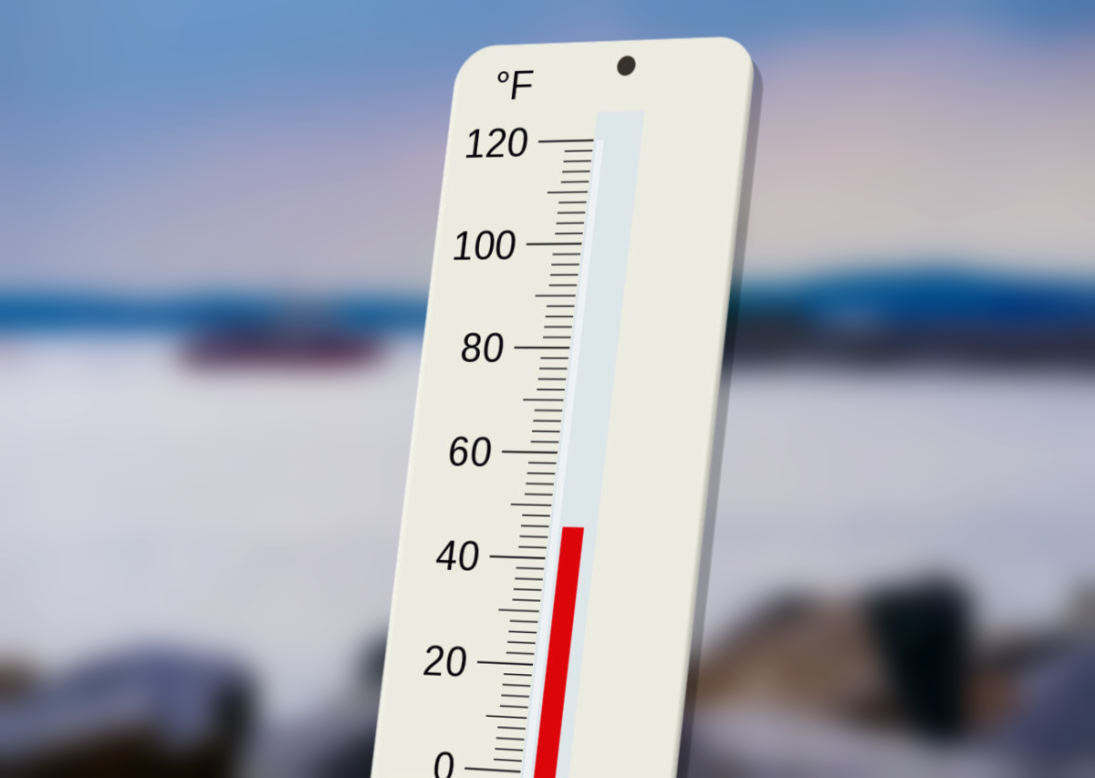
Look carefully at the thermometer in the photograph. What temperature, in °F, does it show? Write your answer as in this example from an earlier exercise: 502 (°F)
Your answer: 46 (°F)
